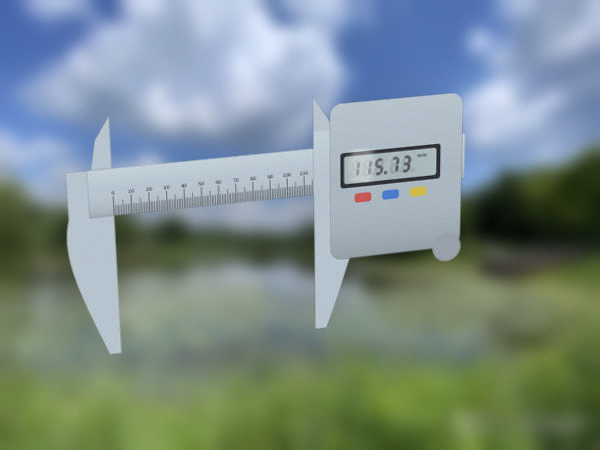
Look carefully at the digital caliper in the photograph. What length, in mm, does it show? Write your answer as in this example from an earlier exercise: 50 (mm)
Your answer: 115.73 (mm)
